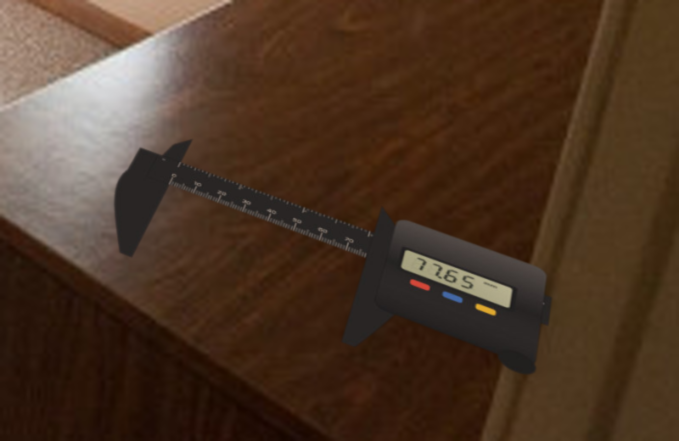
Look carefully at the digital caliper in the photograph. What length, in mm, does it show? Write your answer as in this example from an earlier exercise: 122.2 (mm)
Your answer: 77.65 (mm)
